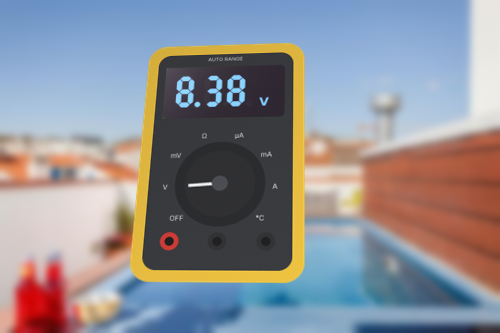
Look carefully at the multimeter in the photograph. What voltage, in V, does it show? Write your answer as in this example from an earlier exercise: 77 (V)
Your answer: 8.38 (V)
